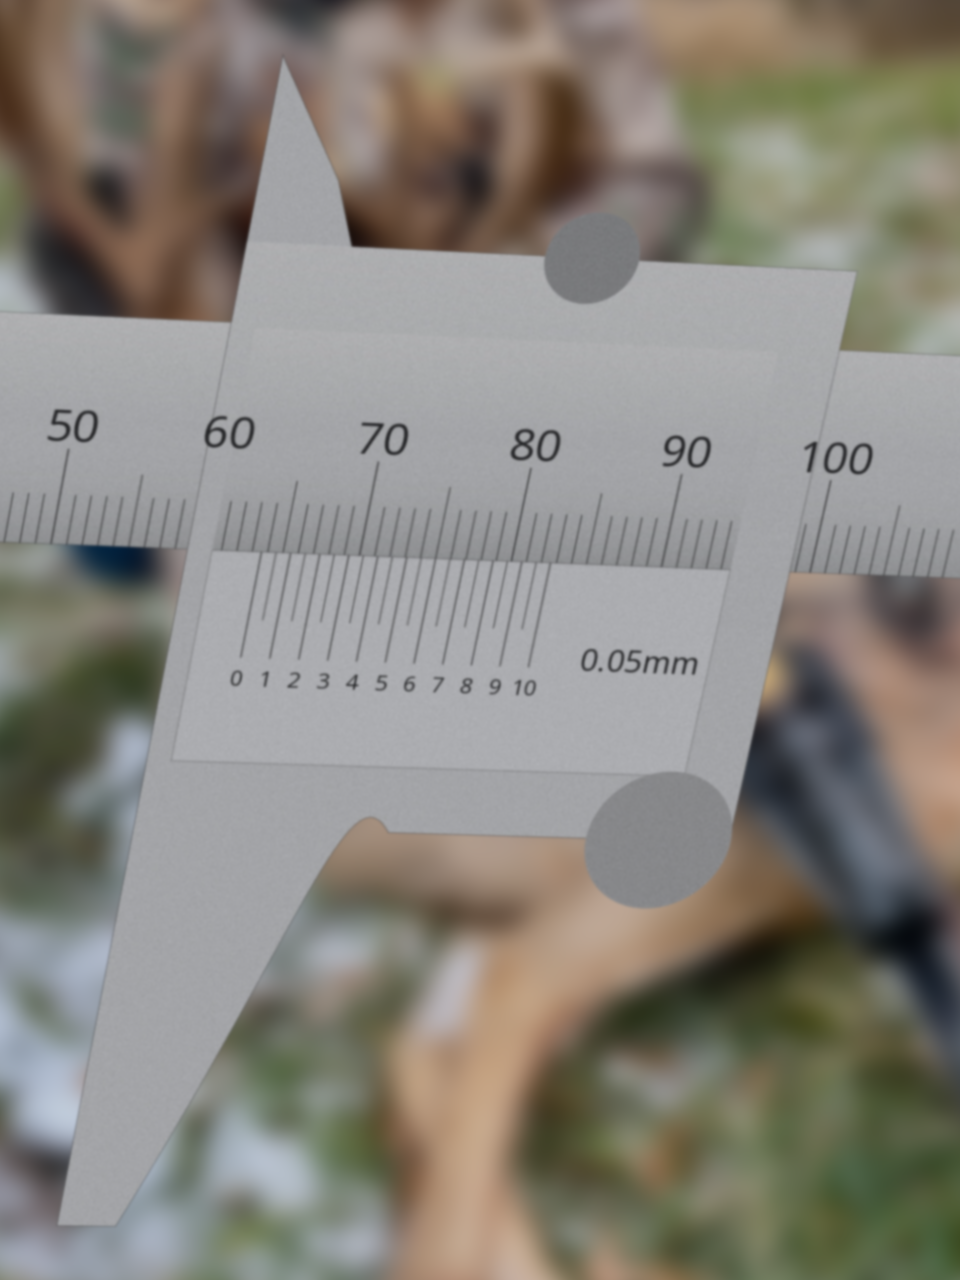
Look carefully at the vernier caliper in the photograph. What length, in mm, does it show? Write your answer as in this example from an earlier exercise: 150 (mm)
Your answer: 63.6 (mm)
